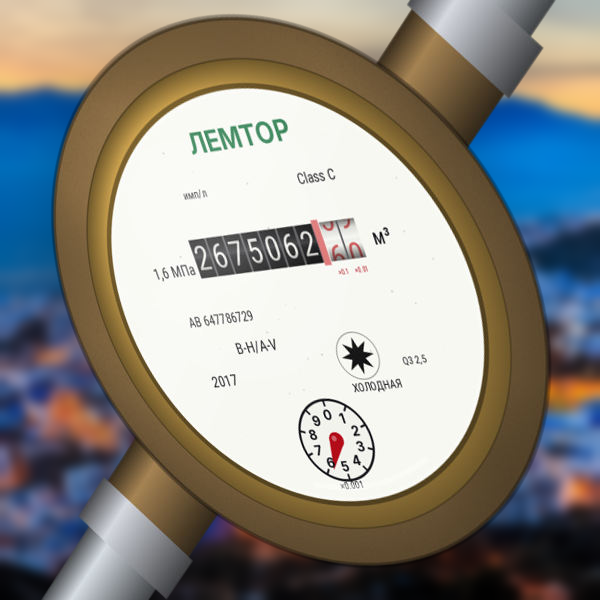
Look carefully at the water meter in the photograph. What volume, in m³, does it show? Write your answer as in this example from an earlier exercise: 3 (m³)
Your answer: 2675062.595 (m³)
